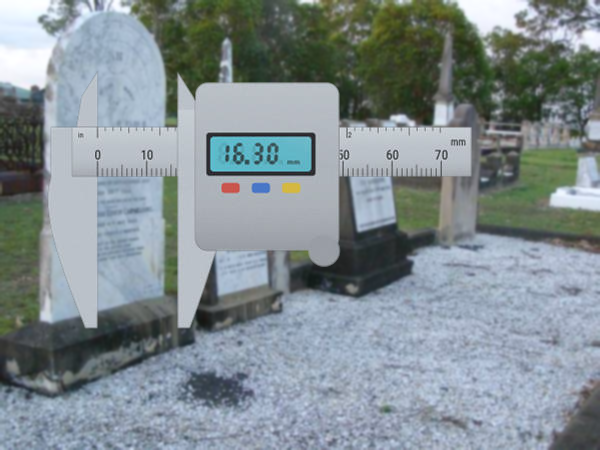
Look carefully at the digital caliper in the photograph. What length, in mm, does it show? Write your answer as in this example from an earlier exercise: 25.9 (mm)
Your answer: 16.30 (mm)
